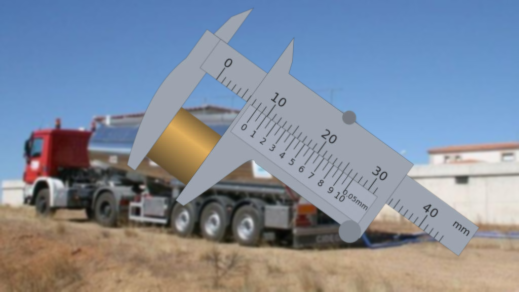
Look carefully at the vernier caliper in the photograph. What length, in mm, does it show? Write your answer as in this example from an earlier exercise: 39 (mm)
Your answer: 8.0 (mm)
